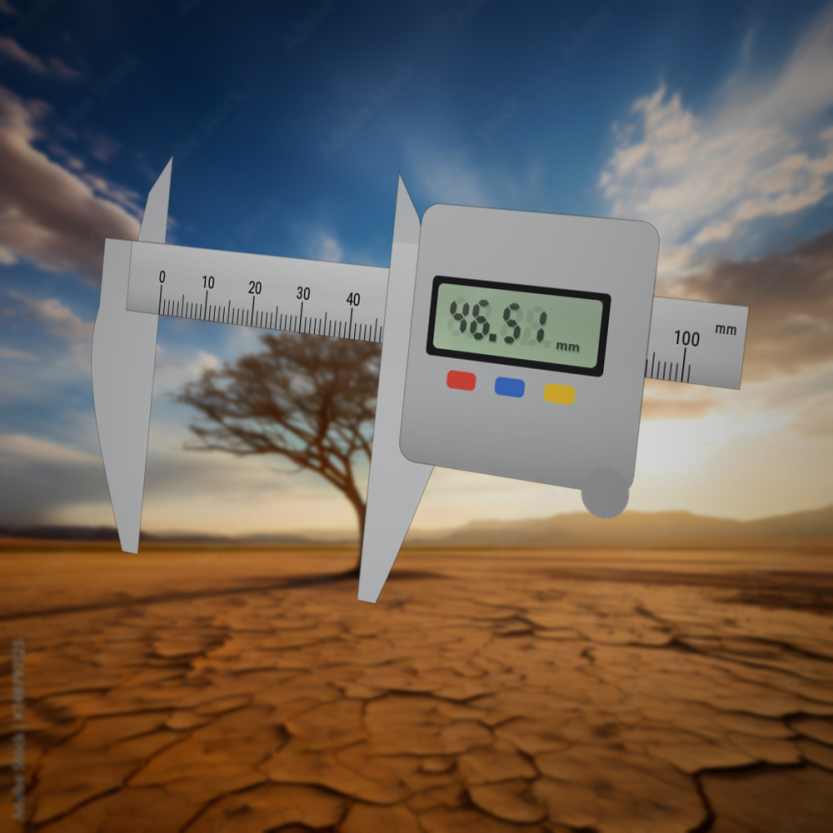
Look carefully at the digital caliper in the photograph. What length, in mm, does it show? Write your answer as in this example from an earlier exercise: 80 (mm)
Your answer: 46.51 (mm)
